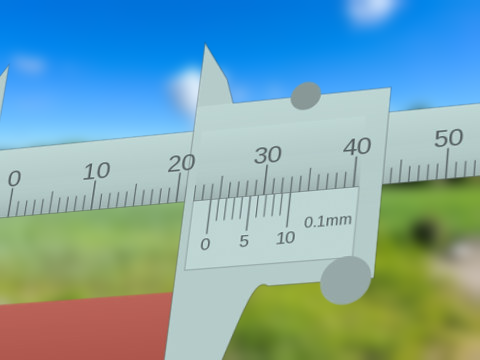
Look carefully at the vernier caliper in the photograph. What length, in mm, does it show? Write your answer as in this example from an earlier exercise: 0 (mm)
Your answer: 24.0 (mm)
